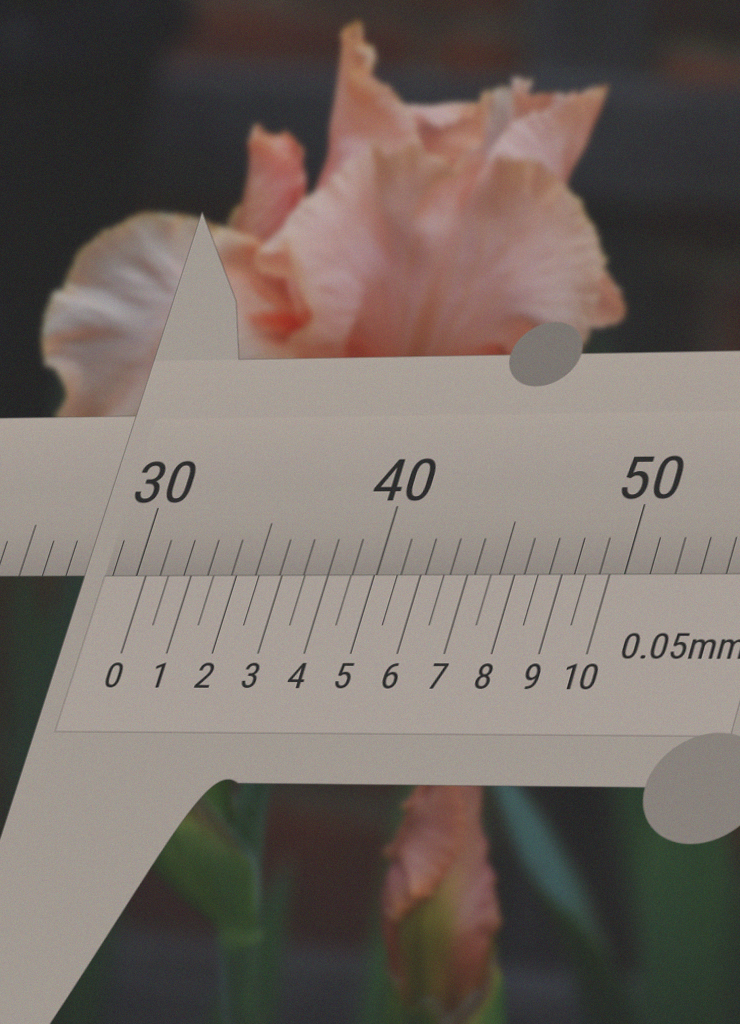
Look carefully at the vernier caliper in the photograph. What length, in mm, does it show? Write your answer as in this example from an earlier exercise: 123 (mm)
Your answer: 30.40 (mm)
